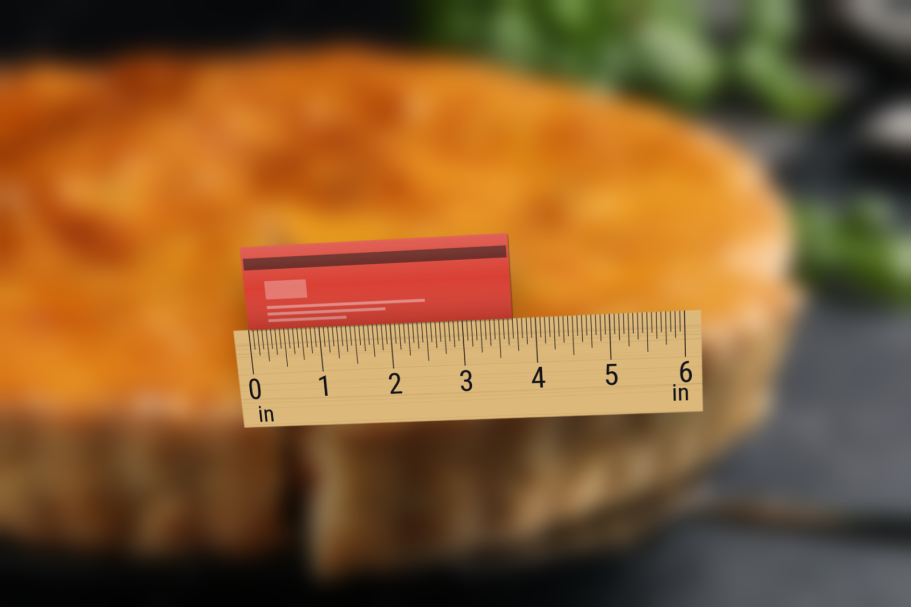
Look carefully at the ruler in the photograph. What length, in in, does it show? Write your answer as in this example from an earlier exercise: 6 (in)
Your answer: 3.6875 (in)
